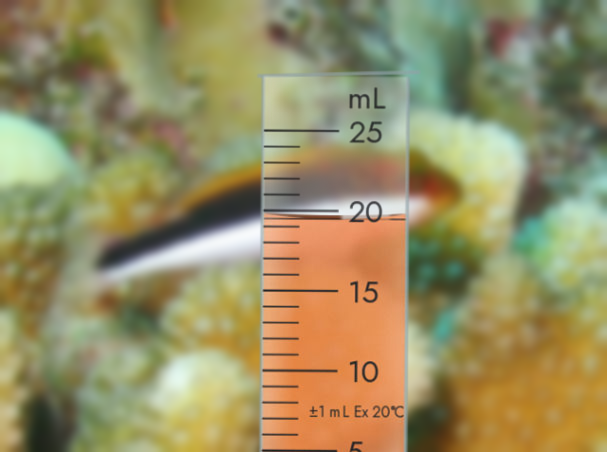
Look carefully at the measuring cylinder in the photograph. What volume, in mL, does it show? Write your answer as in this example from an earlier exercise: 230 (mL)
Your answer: 19.5 (mL)
